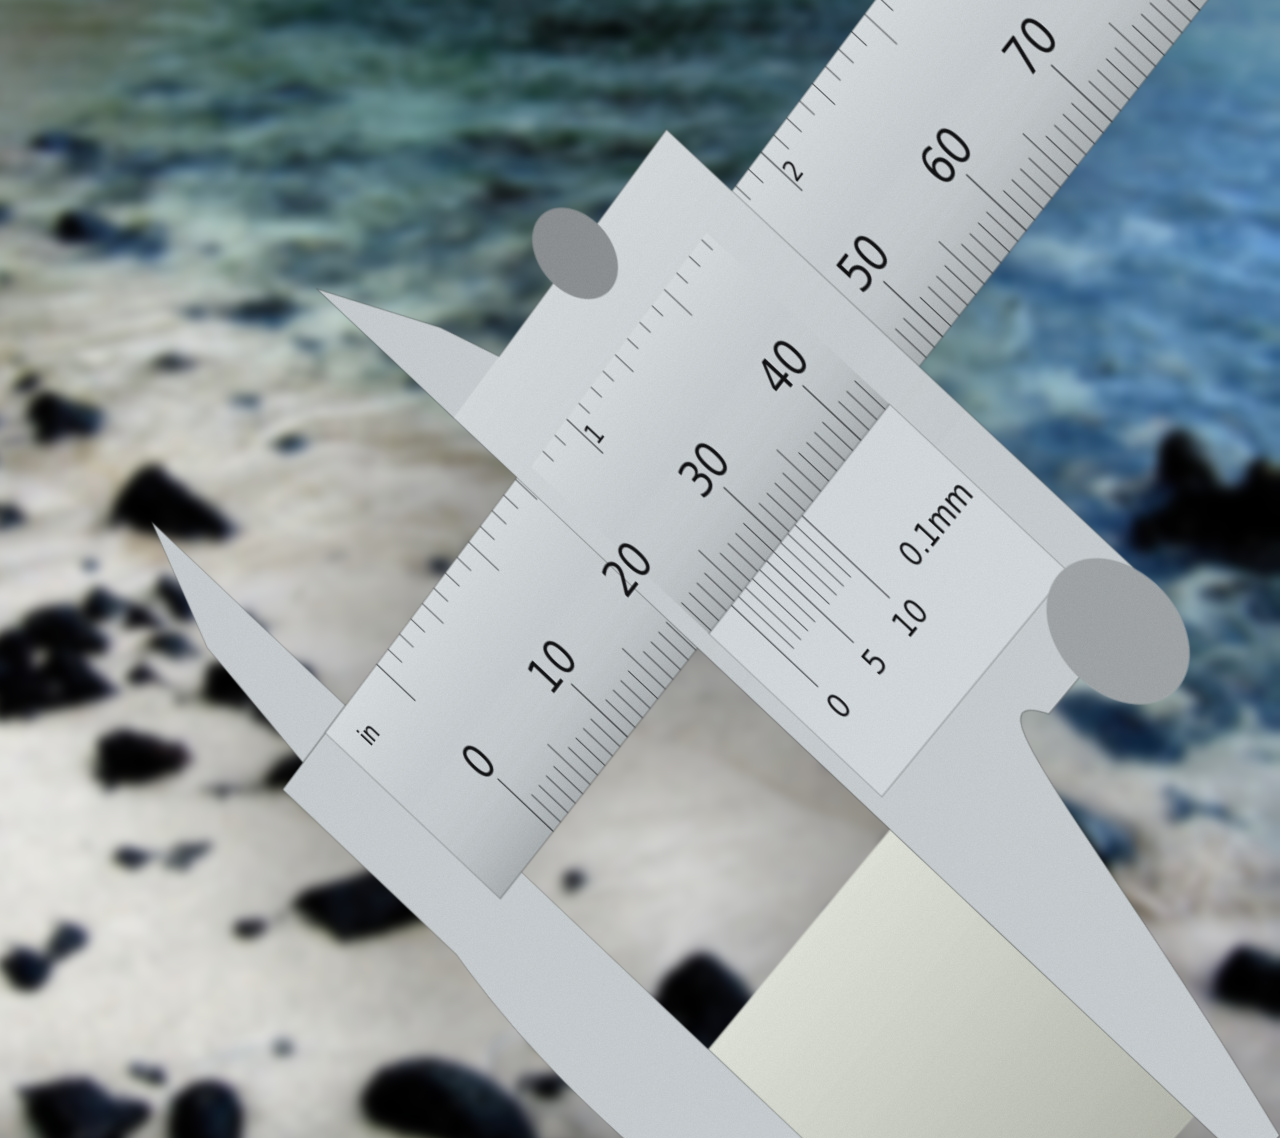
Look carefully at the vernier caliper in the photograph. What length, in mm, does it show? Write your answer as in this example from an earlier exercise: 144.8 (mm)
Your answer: 23.6 (mm)
